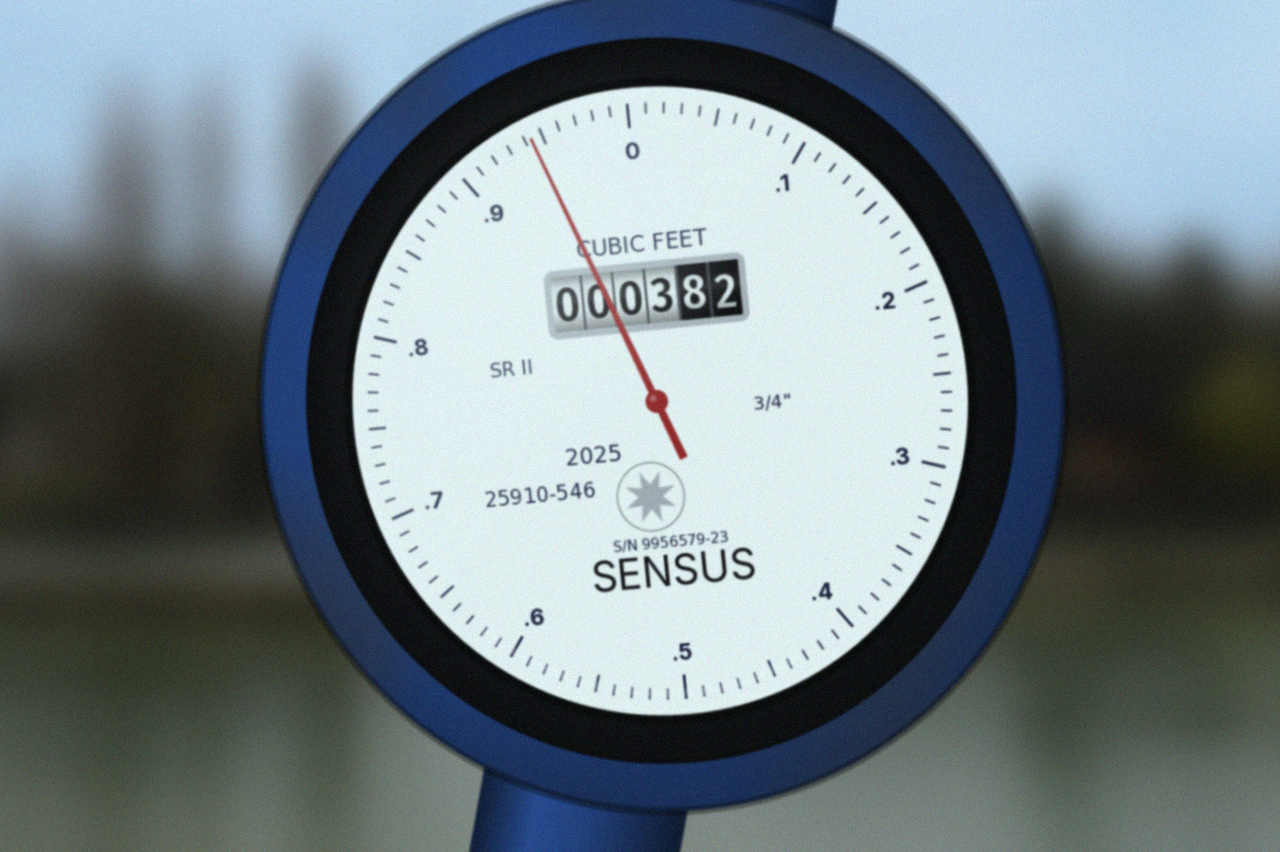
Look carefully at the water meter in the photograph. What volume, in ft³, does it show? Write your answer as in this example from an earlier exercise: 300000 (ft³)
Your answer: 381.94 (ft³)
